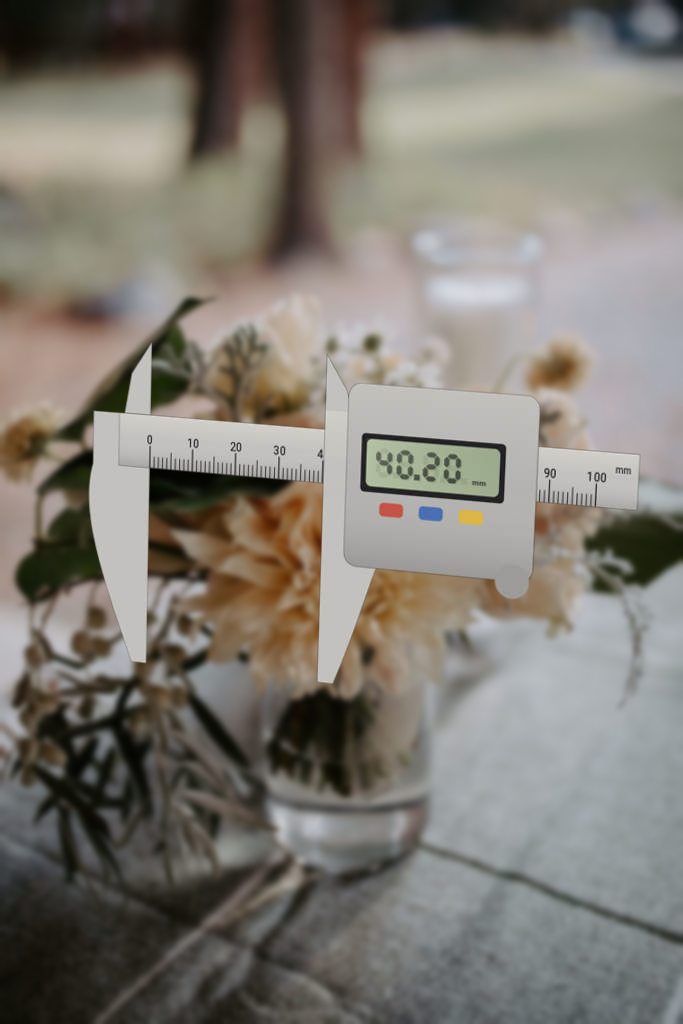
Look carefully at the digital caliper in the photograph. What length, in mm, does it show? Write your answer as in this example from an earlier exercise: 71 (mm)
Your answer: 40.20 (mm)
